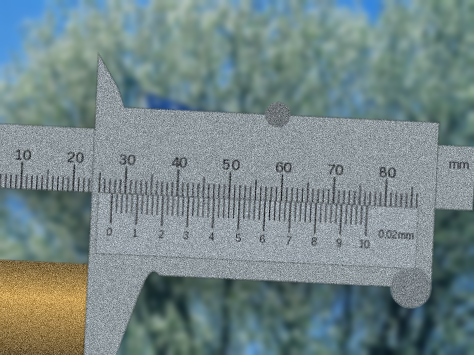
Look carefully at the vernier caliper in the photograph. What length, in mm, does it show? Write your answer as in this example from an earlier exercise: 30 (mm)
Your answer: 27.5 (mm)
